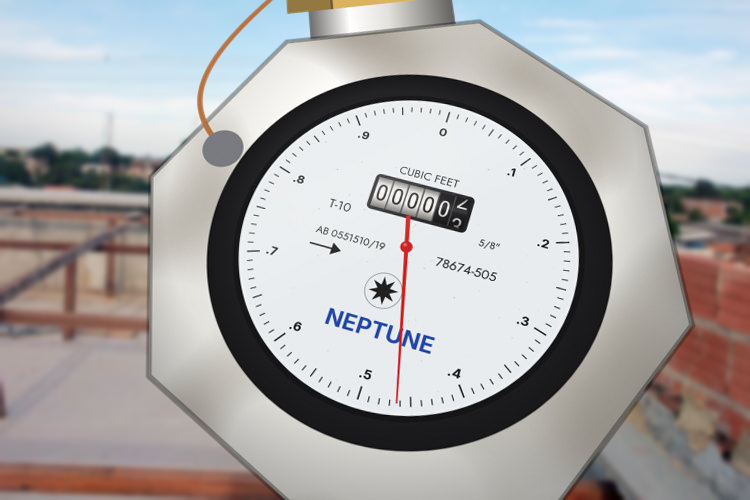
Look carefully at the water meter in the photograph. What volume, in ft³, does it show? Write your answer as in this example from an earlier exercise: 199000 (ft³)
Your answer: 2.46 (ft³)
